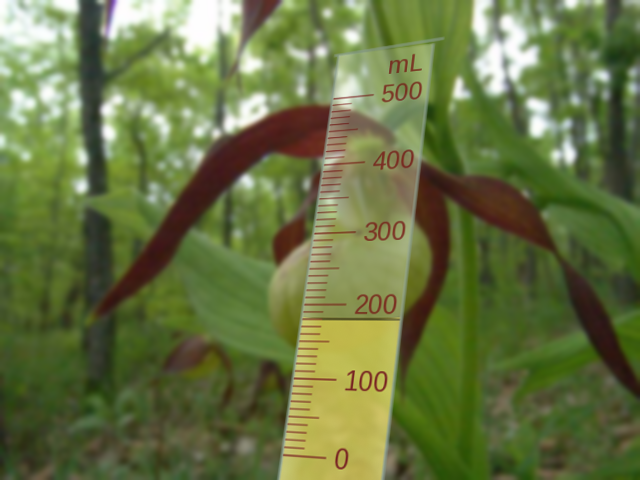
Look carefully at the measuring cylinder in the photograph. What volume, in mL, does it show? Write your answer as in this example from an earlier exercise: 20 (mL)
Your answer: 180 (mL)
